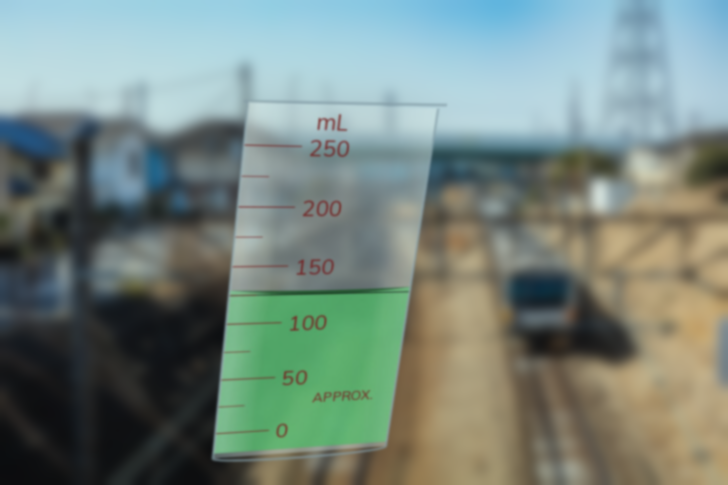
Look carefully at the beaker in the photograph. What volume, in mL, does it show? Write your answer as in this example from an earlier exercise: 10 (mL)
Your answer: 125 (mL)
